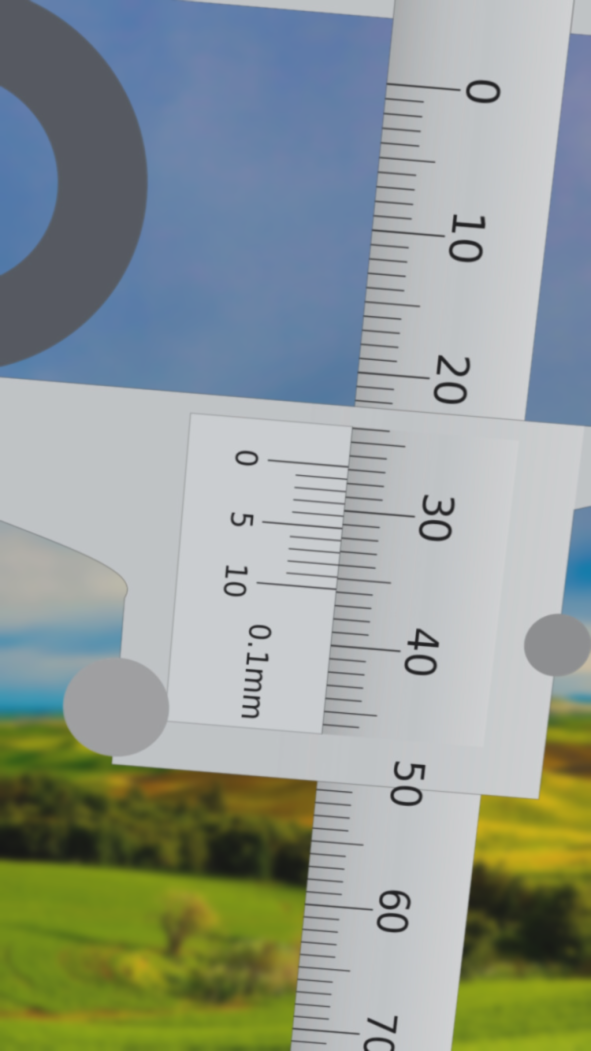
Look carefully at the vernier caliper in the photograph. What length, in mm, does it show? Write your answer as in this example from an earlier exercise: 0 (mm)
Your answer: 26.8 (mm)
